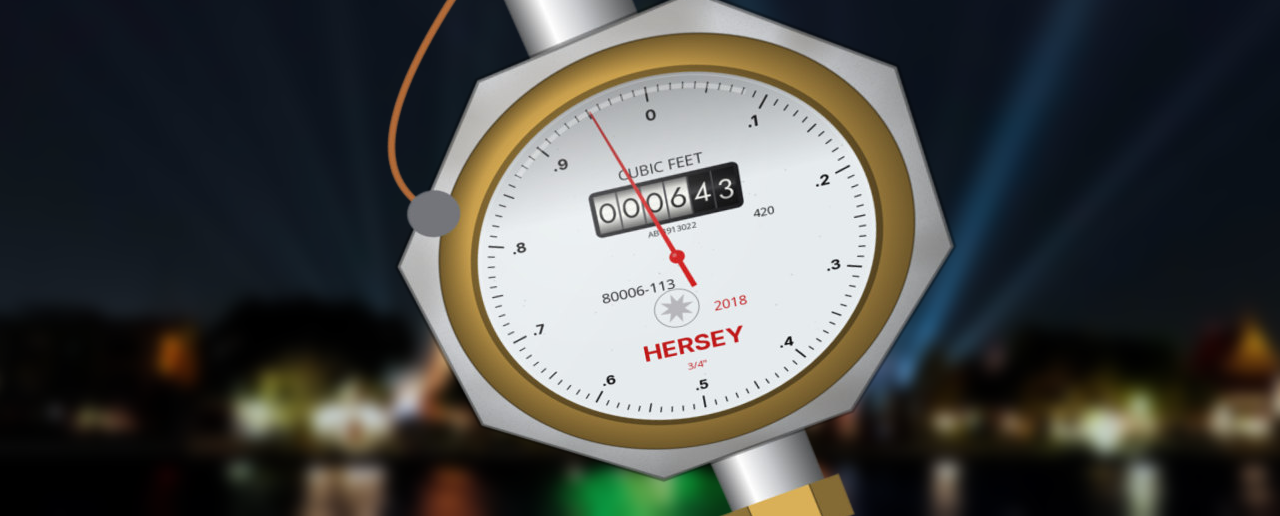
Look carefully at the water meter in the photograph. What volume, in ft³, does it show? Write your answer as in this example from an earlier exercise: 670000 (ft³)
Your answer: 642.95 (ft³)
